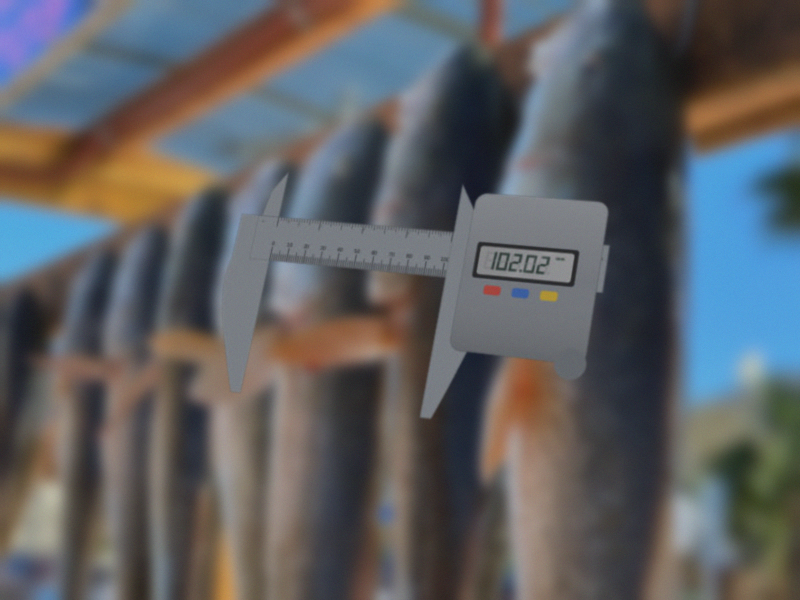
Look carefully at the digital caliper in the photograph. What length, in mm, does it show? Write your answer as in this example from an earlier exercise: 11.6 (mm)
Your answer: 102.02 (mm)
